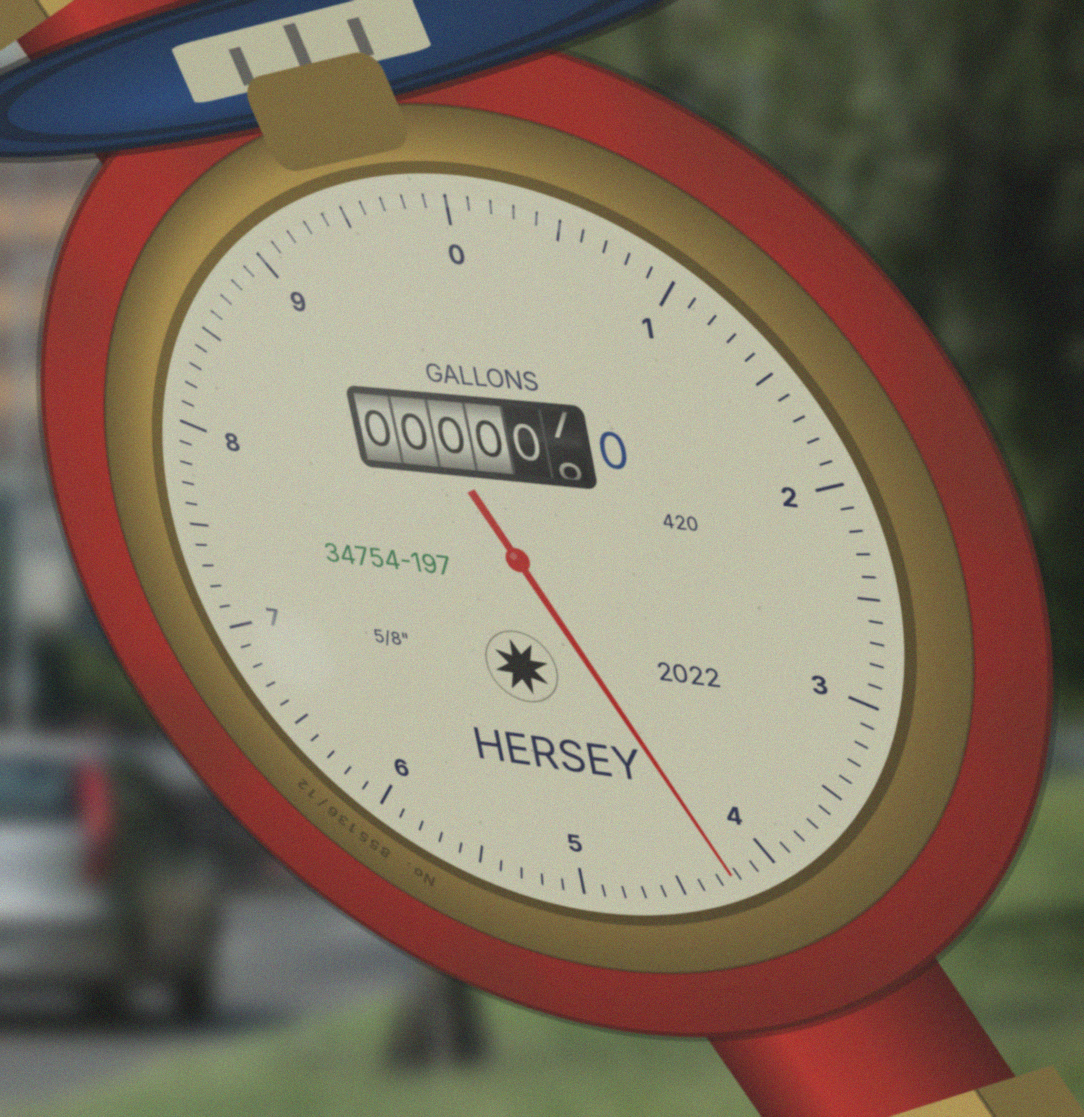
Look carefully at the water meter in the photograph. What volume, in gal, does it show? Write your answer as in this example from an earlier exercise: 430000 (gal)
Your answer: 74.2 (gal)
